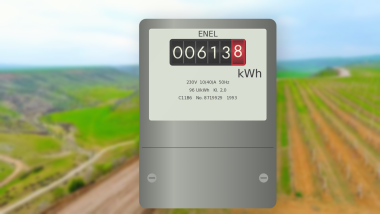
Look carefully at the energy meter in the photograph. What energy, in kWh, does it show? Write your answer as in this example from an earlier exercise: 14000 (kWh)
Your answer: 613.8 (kWh)
